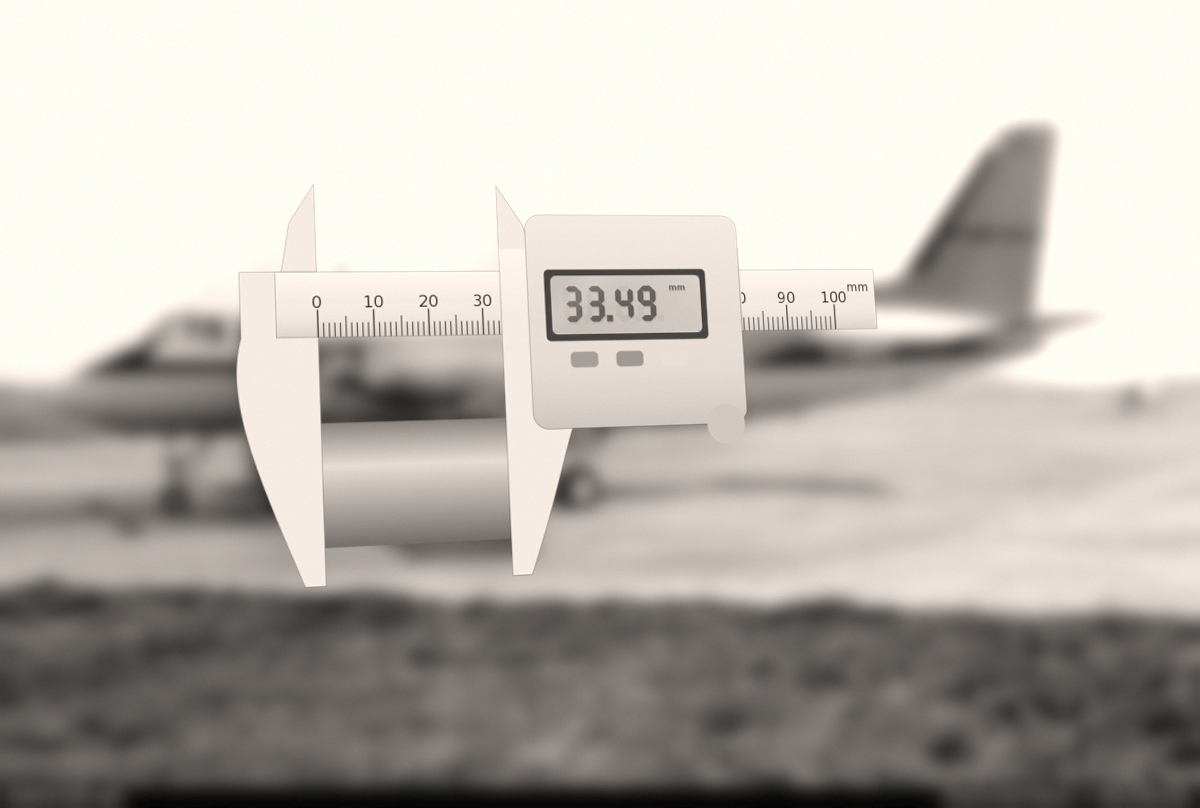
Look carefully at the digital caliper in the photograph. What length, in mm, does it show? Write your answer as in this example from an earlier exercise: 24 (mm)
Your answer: 33.49 (mm)
